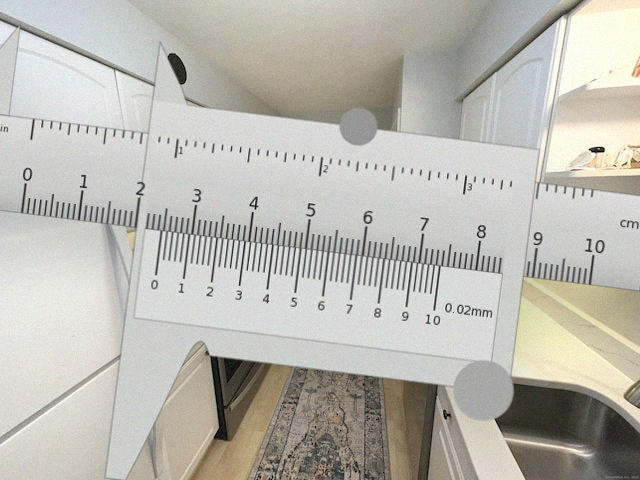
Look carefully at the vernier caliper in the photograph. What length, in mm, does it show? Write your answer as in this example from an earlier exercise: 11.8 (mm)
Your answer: 24.6 (mm)
